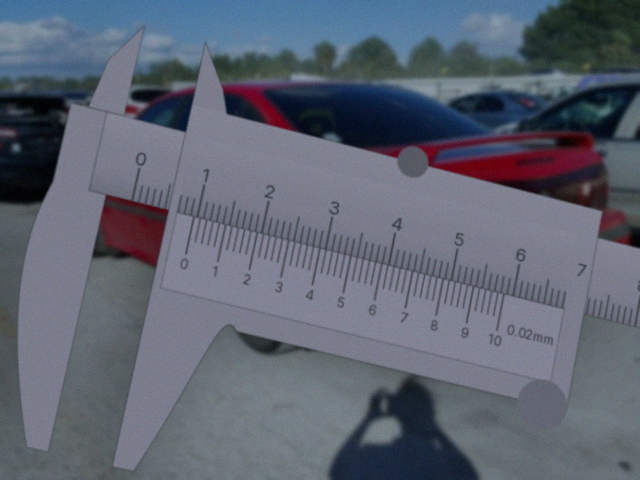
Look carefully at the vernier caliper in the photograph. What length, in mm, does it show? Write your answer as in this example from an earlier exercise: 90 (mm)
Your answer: 9.5 (mm)
